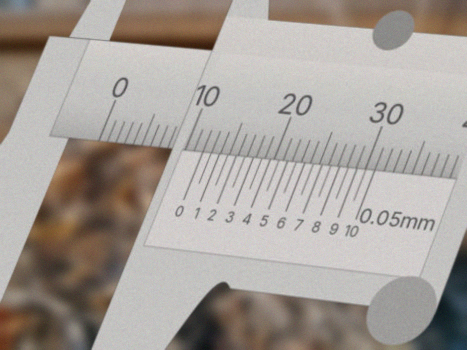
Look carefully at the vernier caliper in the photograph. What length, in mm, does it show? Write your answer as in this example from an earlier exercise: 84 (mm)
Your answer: 12.0 (mm)
